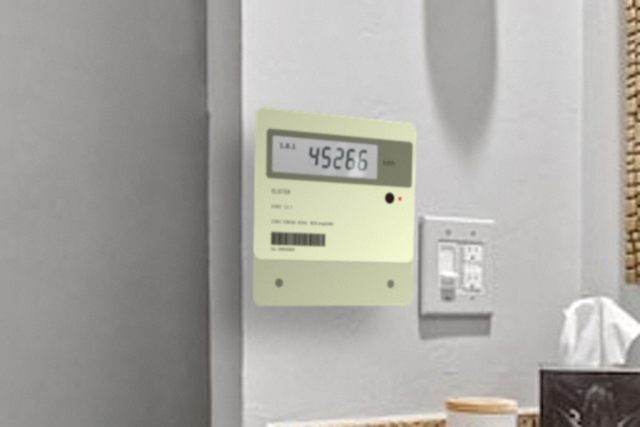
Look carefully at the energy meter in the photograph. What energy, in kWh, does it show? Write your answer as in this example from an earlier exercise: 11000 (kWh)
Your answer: 45266 (kWh)
